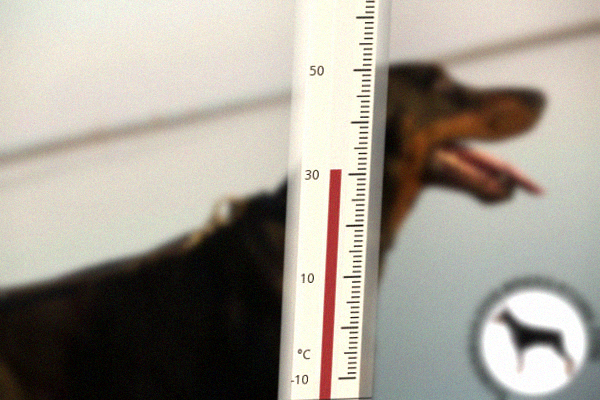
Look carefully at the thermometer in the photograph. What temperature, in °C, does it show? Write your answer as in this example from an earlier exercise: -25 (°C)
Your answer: 31 (°C)
